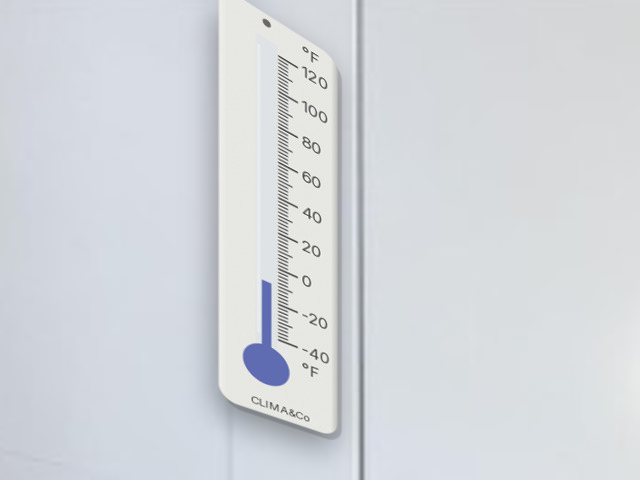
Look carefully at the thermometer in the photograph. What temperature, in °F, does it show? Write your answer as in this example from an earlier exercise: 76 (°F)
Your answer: -10 (°F)
